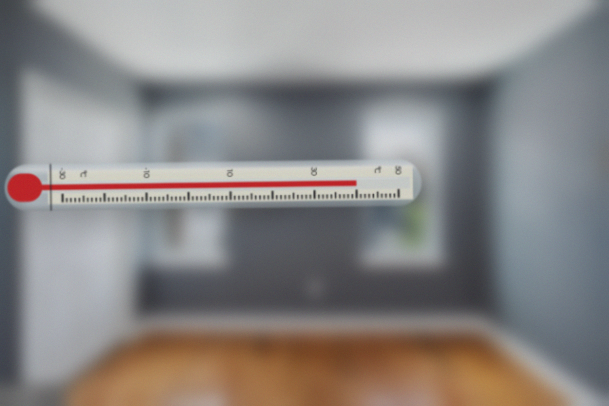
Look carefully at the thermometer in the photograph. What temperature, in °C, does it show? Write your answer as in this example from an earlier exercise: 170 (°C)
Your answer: 40 (°C)
